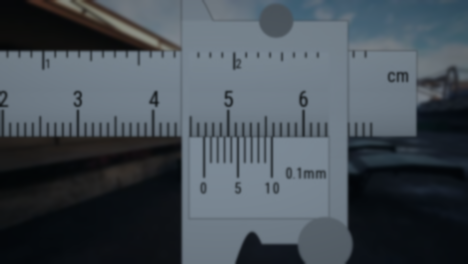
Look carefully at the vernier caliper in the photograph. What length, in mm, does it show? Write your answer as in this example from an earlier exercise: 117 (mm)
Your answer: 46.8 (mm)
